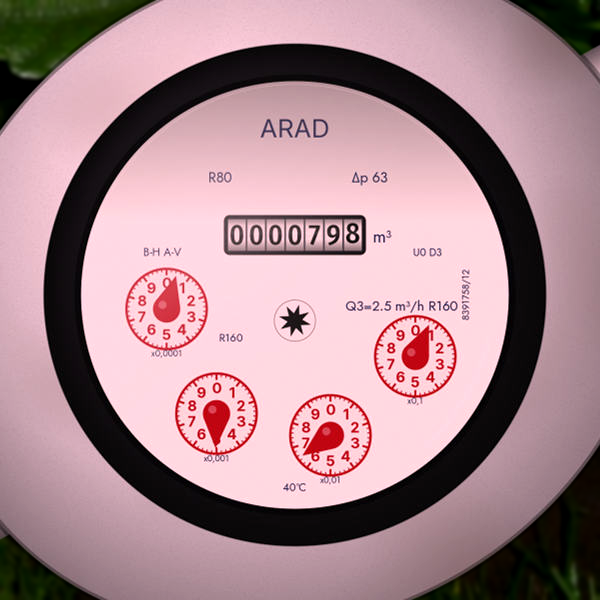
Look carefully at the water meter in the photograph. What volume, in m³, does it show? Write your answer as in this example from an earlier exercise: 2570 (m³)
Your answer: 798.0650 (m³)
